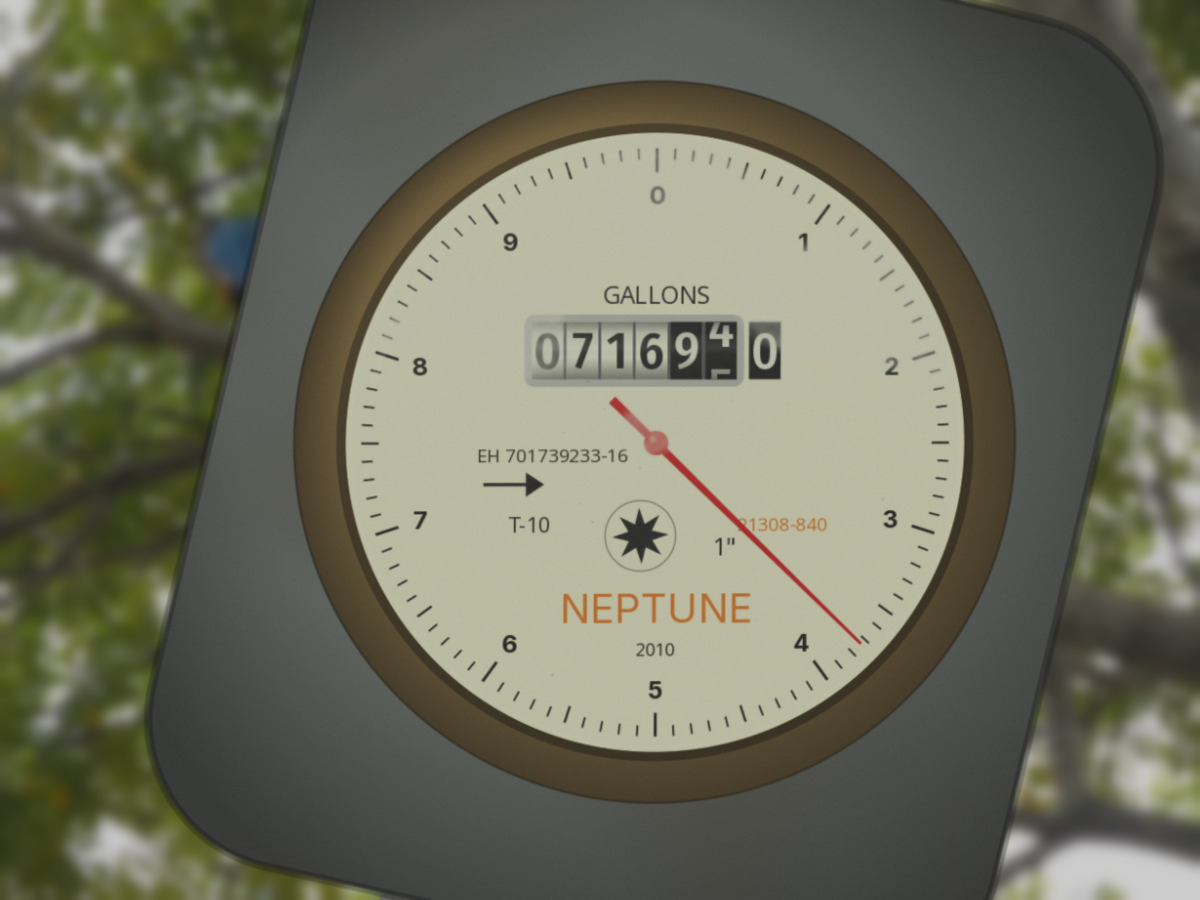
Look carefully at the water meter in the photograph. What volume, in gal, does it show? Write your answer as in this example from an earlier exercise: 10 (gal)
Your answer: 716943.7 (gal)
